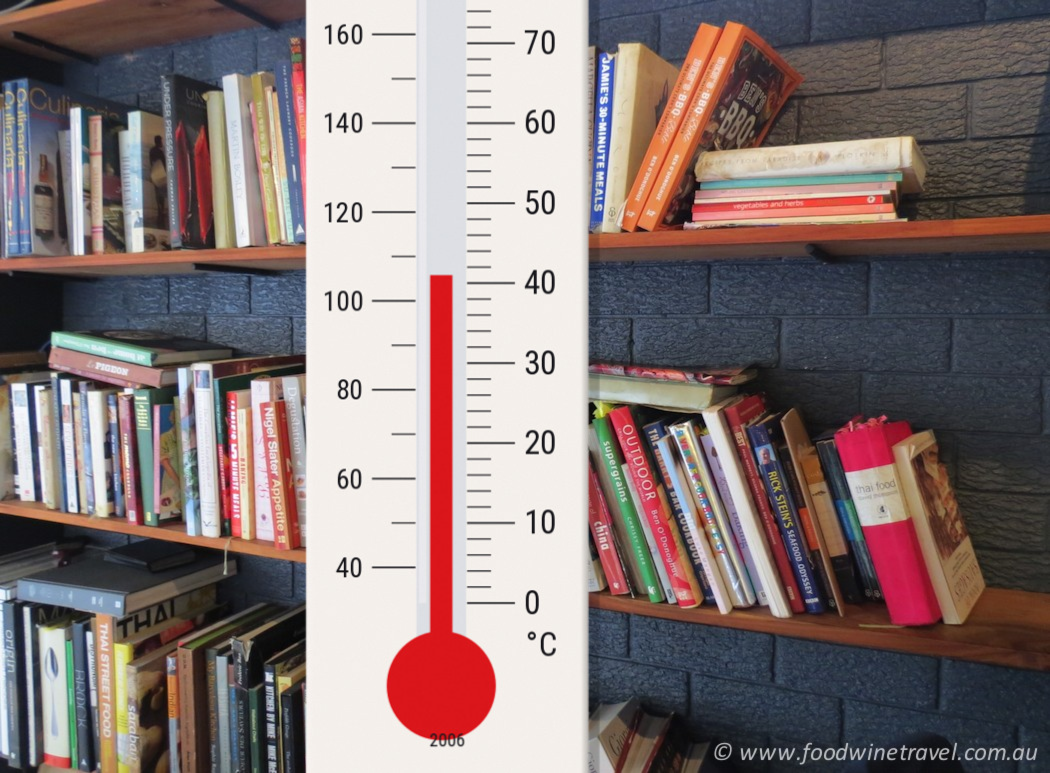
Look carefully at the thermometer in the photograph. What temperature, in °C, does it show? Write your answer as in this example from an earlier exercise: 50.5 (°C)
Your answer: 41 (°C)
